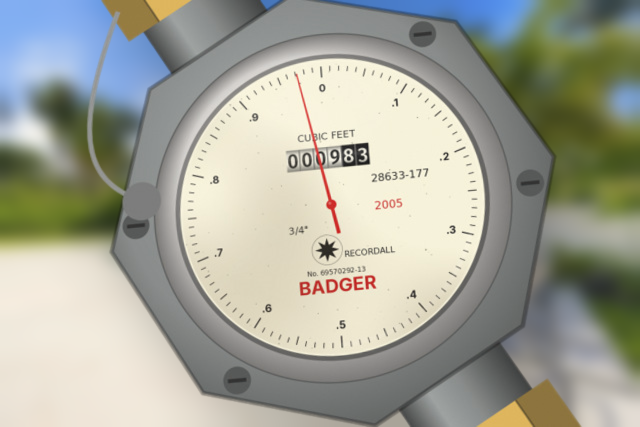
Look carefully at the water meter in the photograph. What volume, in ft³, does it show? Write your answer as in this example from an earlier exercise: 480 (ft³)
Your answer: 982.97 (ft³)
